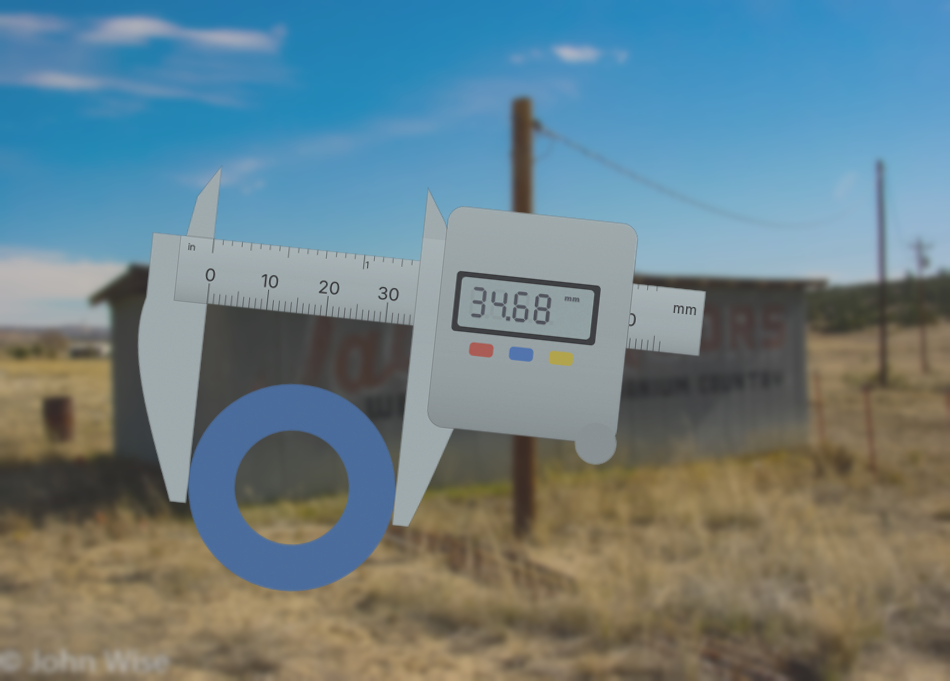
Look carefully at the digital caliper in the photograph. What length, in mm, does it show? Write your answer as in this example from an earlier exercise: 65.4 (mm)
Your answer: 34.68 (mm)
